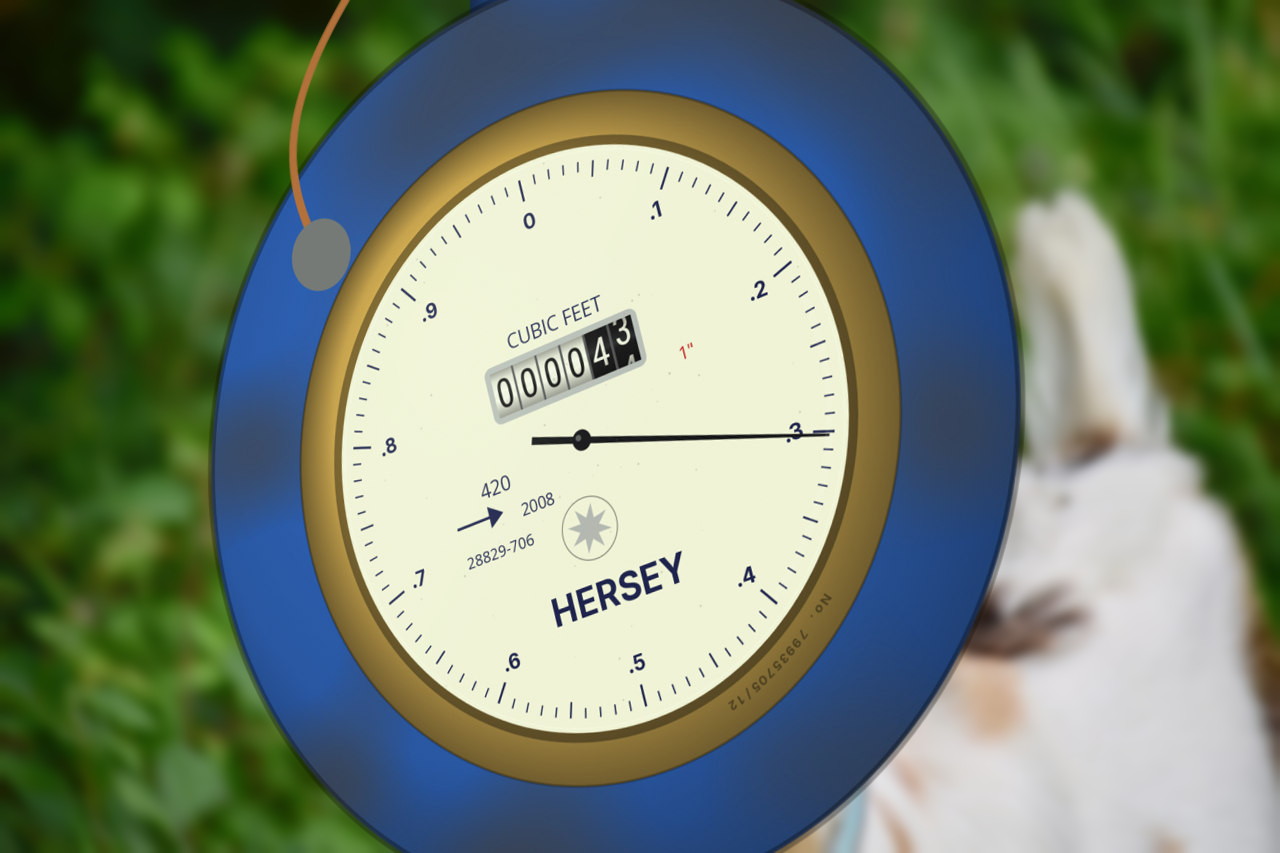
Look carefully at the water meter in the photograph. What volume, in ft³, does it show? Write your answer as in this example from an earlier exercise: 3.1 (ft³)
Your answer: 43.30 (ft³)
